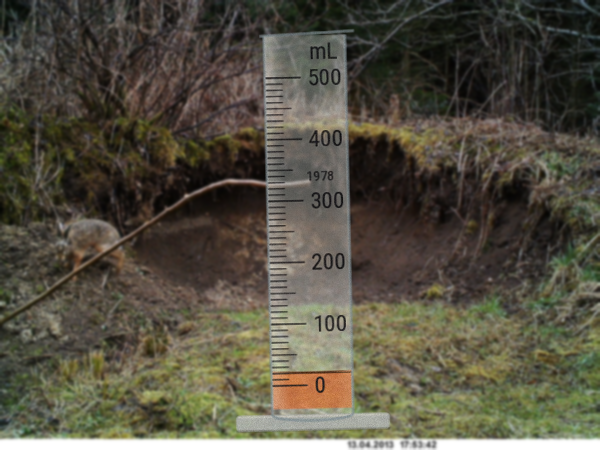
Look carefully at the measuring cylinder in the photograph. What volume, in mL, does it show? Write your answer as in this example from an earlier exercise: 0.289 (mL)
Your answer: 20 (mL)
